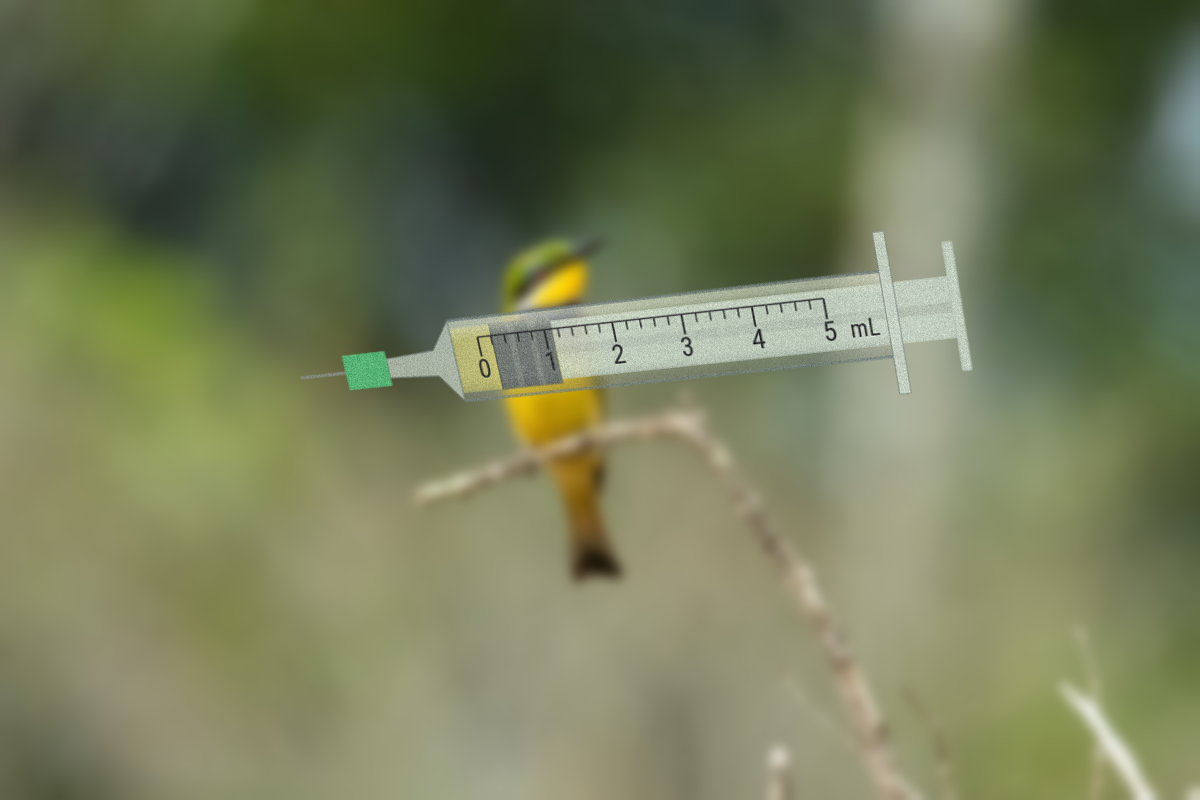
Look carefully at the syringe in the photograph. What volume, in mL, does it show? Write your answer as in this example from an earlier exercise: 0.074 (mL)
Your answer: 0.2 (mL)
